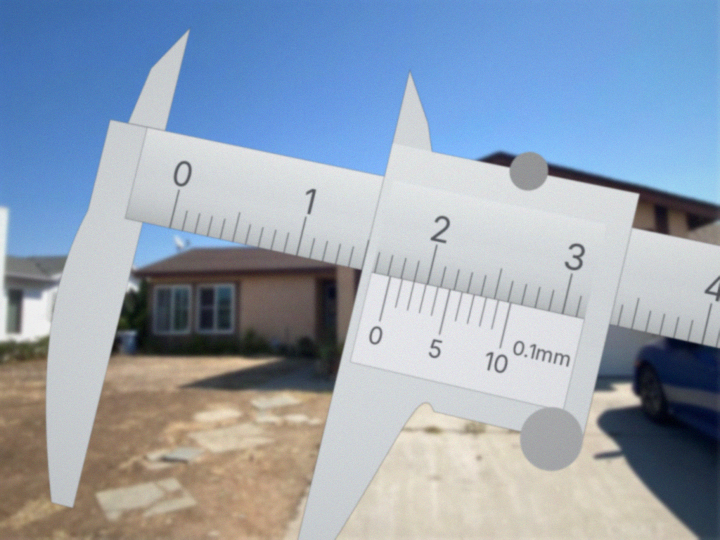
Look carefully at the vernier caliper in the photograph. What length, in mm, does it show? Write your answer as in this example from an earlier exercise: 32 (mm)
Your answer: 17.2 (mm)
